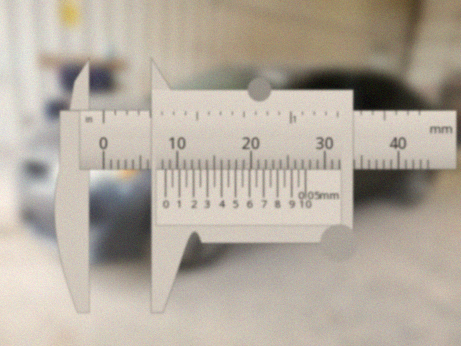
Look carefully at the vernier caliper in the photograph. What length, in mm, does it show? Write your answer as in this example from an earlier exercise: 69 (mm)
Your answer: 8.4 (mm)
